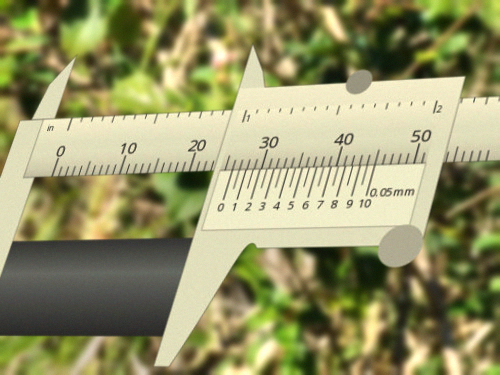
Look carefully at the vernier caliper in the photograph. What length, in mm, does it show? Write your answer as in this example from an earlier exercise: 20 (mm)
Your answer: 26.0 (mm)
